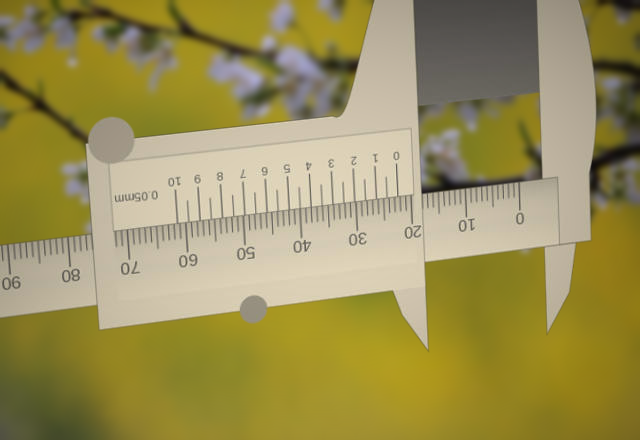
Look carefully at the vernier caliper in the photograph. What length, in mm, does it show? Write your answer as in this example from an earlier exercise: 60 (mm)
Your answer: 22.4 (mm)
